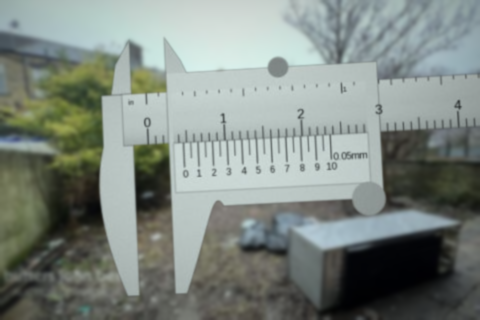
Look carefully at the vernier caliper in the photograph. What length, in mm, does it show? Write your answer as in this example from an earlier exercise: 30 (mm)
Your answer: 4.6 (mm)
